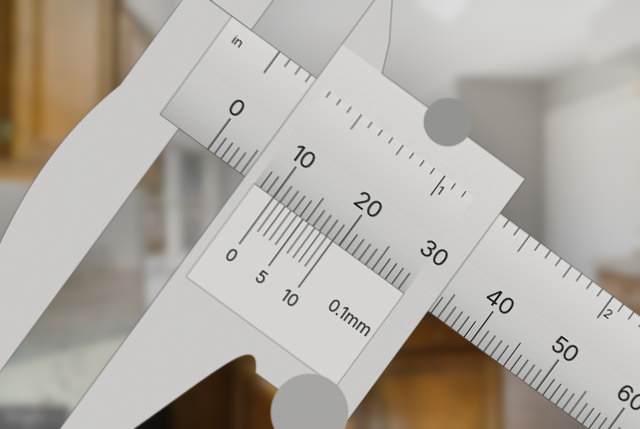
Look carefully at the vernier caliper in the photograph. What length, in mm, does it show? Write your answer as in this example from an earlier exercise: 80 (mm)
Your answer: 10.0 (mm)
